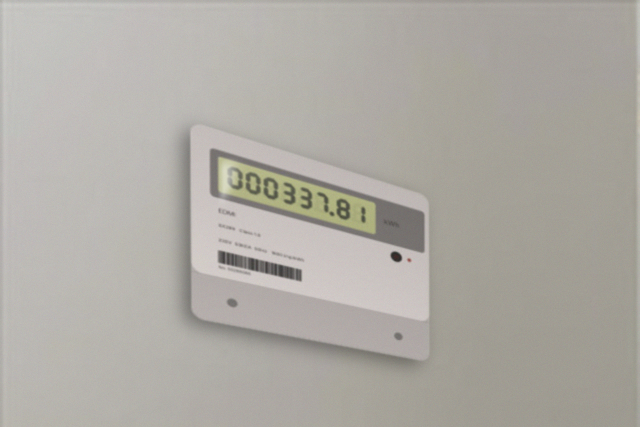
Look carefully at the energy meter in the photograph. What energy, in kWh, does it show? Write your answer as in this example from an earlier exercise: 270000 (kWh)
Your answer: 337.81 (kWh)
